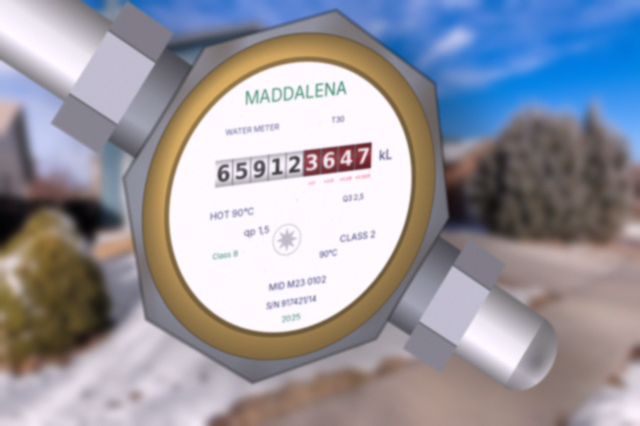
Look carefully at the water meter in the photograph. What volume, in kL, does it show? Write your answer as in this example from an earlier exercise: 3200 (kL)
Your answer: 65912.3647 (kL)
